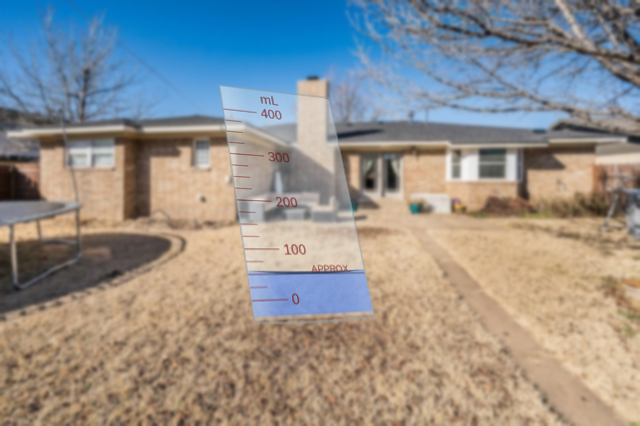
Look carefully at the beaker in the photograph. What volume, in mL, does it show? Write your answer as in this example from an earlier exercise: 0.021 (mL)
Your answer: 50 (mL)
